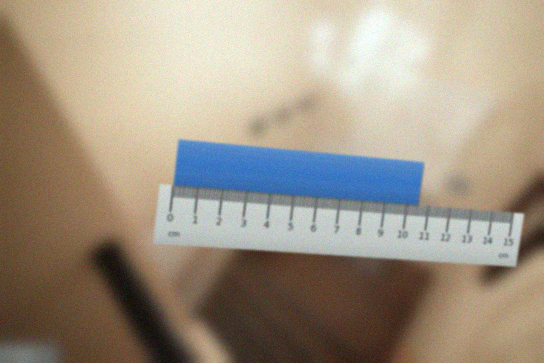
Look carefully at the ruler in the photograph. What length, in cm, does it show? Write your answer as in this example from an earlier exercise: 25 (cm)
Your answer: 10.5 (cm)
